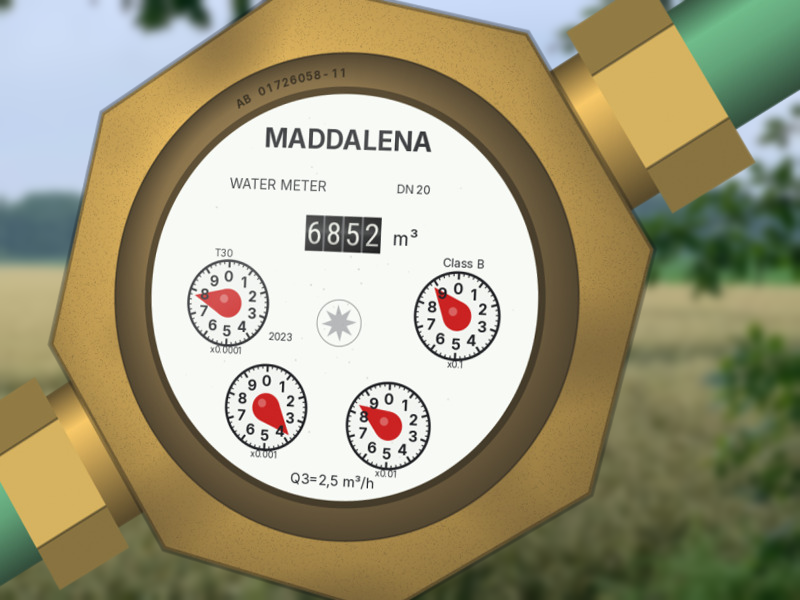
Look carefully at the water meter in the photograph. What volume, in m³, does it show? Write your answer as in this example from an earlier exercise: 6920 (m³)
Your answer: 6852.8837 (m³)
